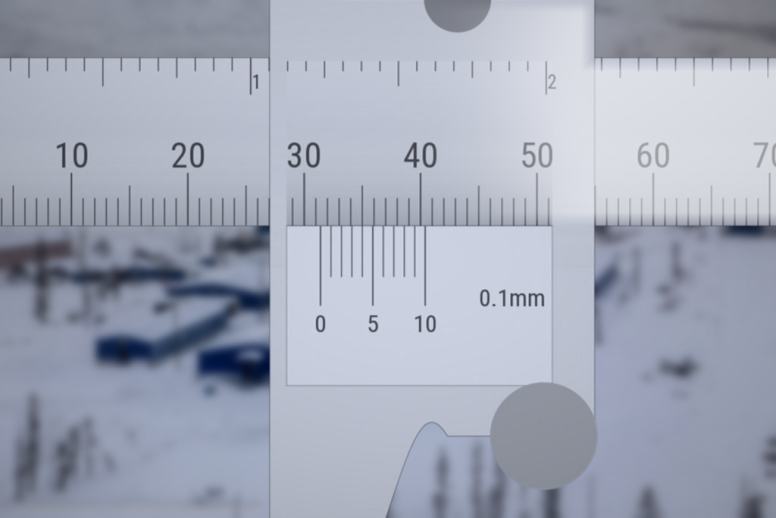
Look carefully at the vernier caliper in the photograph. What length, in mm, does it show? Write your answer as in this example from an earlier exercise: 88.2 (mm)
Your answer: 31.4 (mm)
